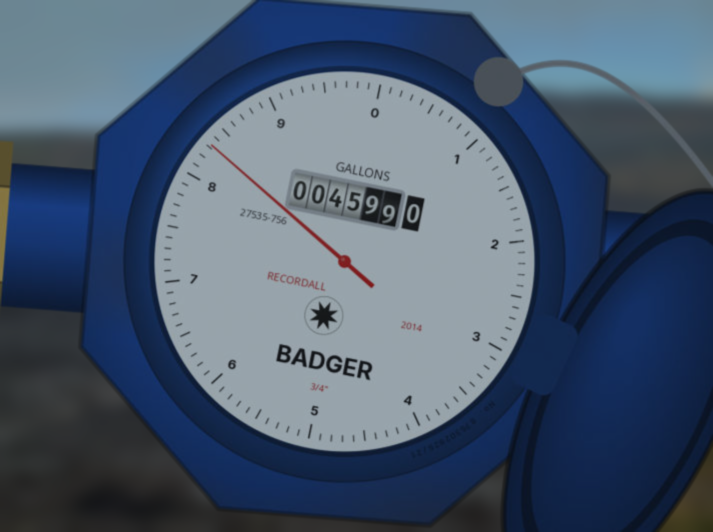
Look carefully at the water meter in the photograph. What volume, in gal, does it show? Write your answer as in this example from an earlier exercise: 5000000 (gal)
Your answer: 45988.3 (gal)
